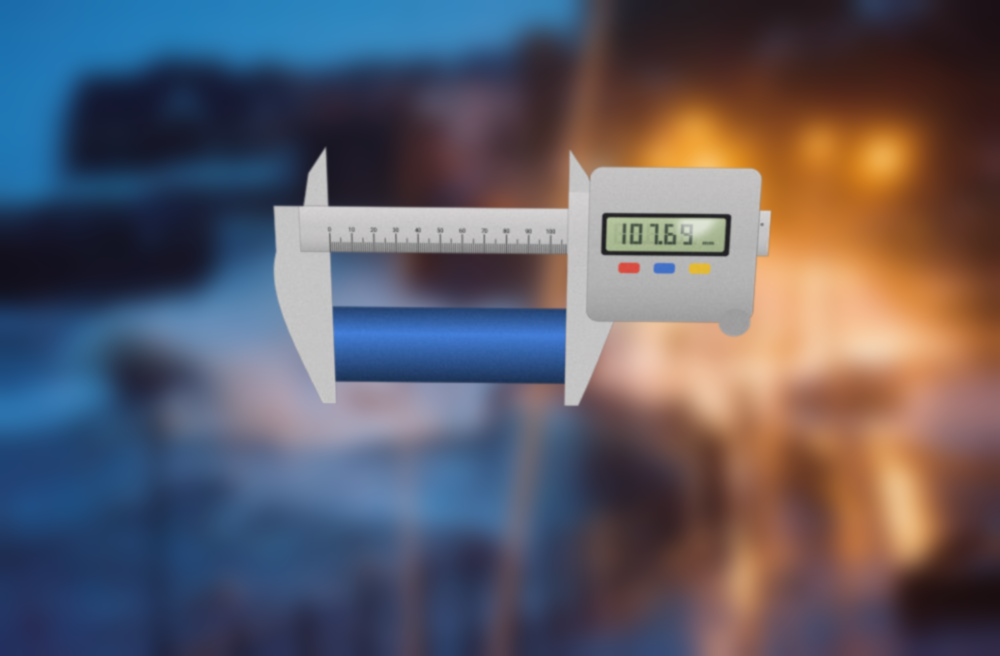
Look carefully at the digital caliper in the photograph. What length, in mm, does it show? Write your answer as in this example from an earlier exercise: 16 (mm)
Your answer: 107.69 (mm)
